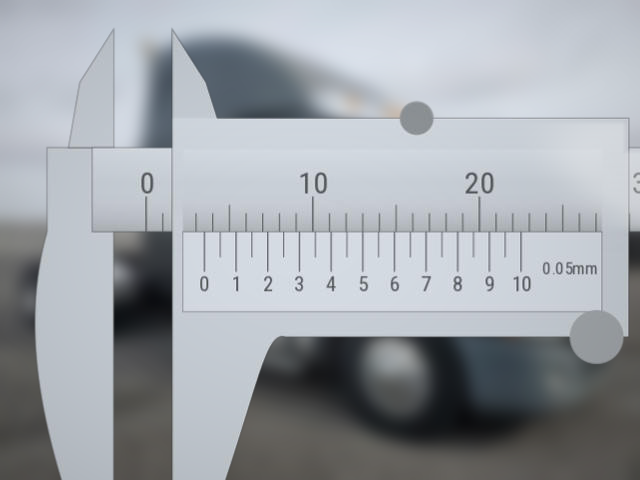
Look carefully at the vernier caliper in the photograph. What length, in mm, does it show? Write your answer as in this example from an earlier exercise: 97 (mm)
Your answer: 3.5 (mm)
